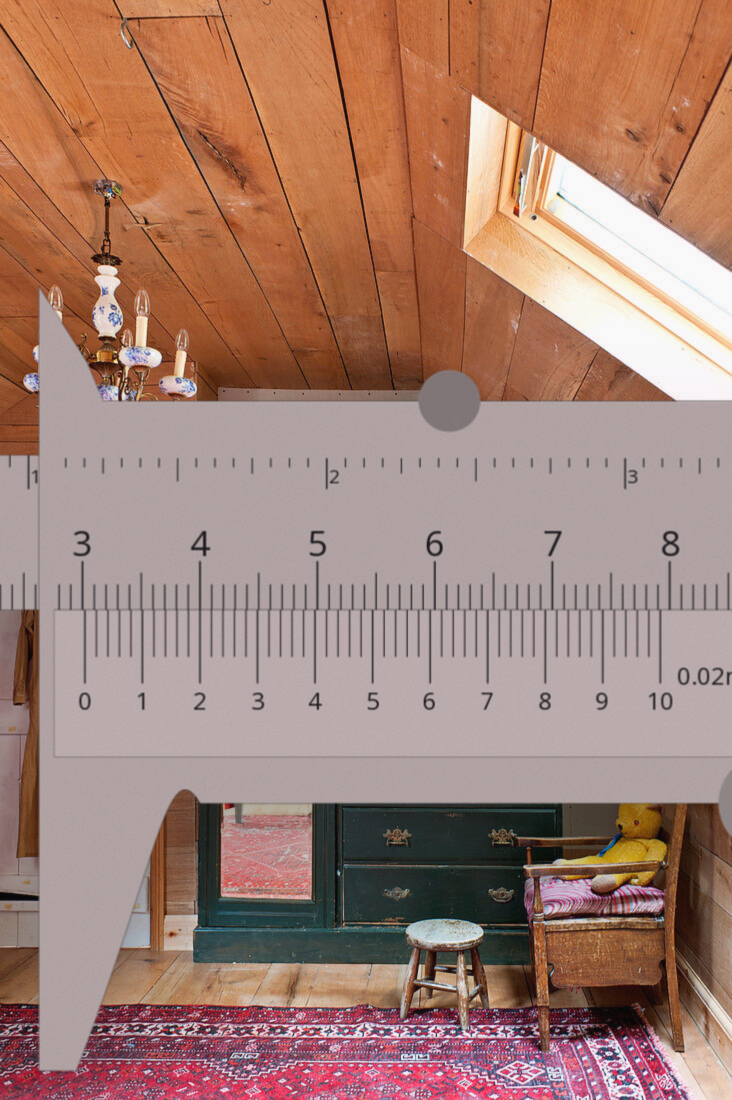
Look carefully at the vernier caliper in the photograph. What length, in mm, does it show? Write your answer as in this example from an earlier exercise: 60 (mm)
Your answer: 30.2 (mm)
